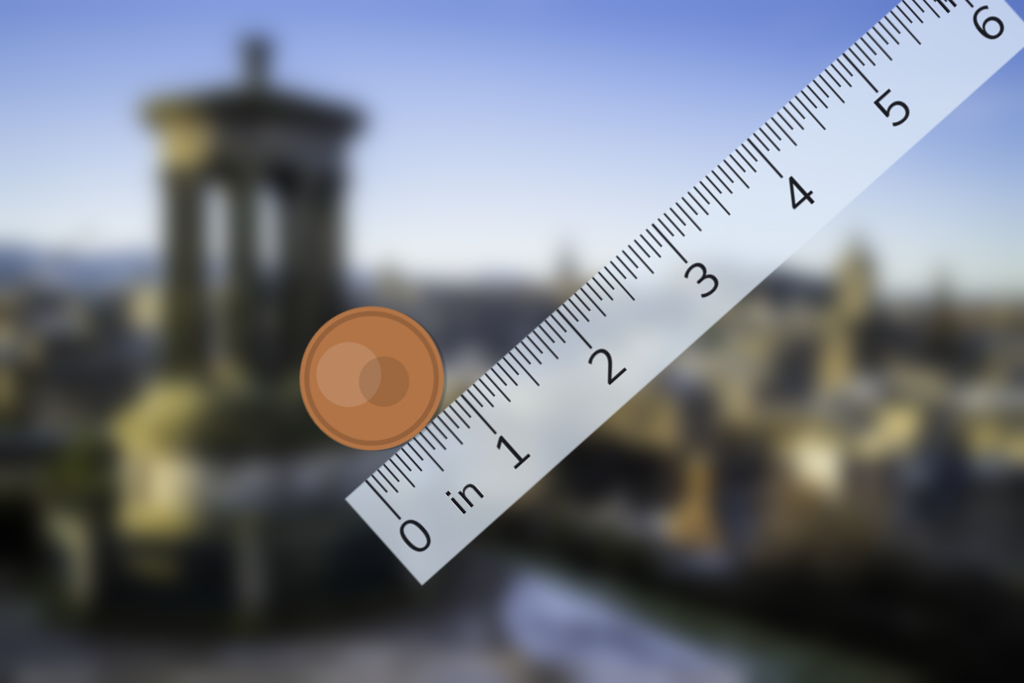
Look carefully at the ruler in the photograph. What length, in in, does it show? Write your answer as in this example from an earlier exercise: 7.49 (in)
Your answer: 1.125 (in)
